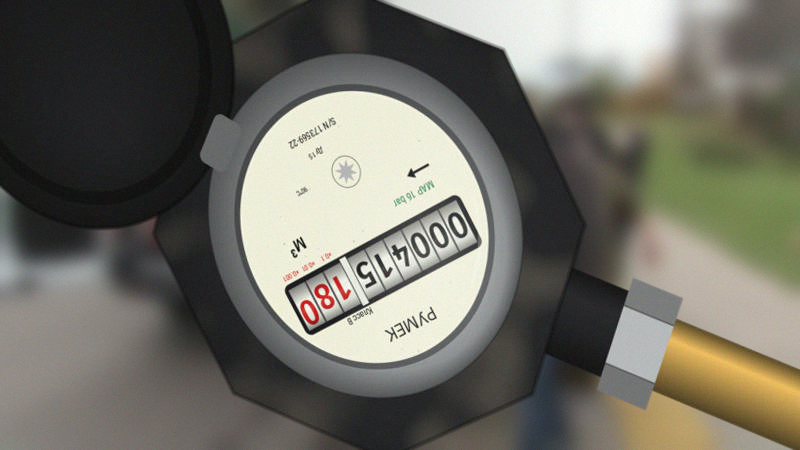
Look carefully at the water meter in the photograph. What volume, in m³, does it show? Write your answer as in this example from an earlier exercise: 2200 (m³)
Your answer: 415.180 (m³)
